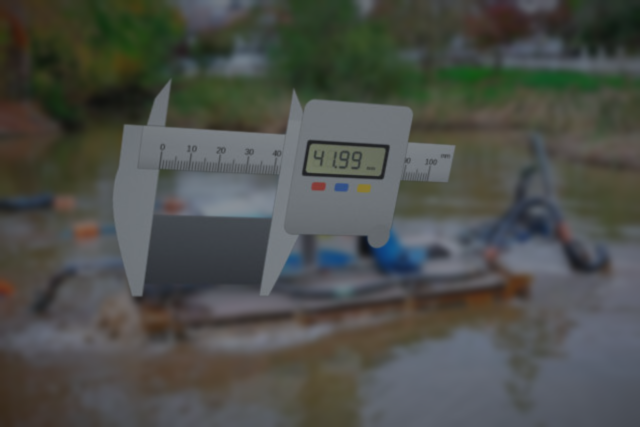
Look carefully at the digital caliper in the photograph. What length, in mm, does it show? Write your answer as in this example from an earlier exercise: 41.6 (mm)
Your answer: 41.99 (mm)
